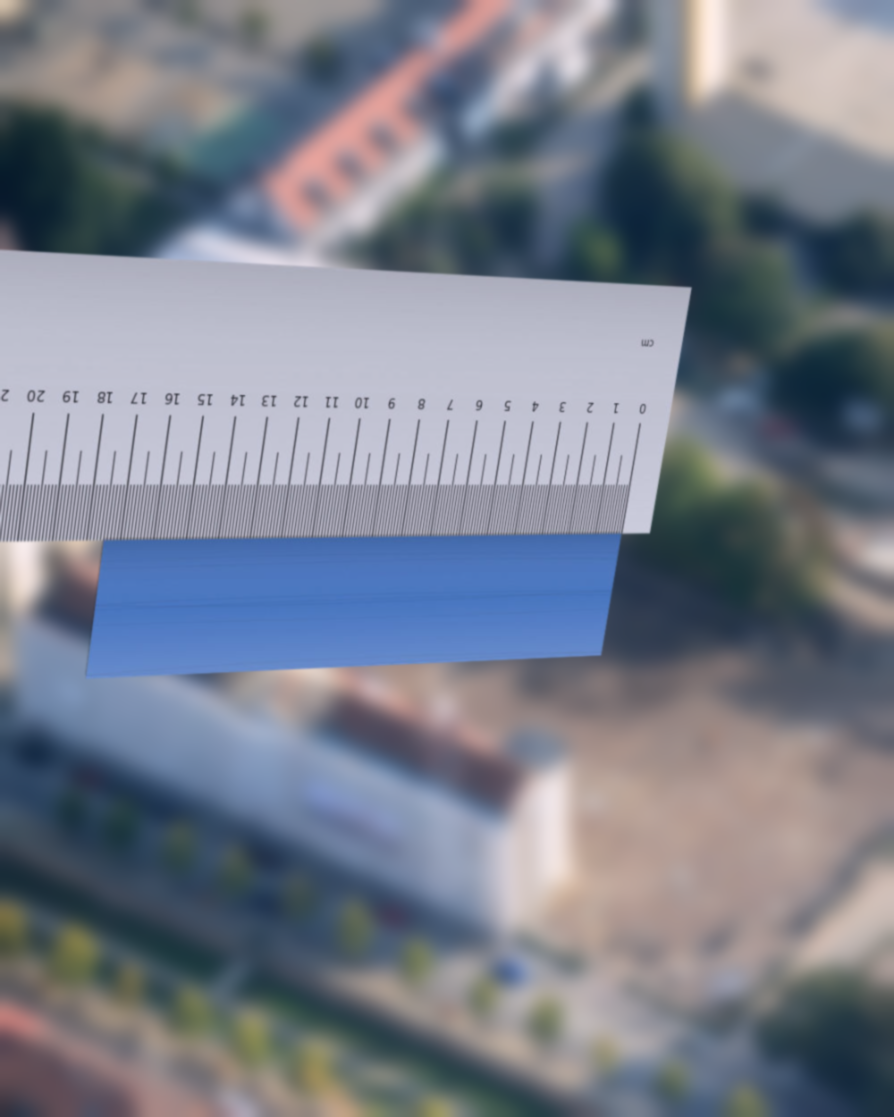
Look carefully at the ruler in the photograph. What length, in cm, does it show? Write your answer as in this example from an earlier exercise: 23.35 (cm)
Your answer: 17.5 (cm)
